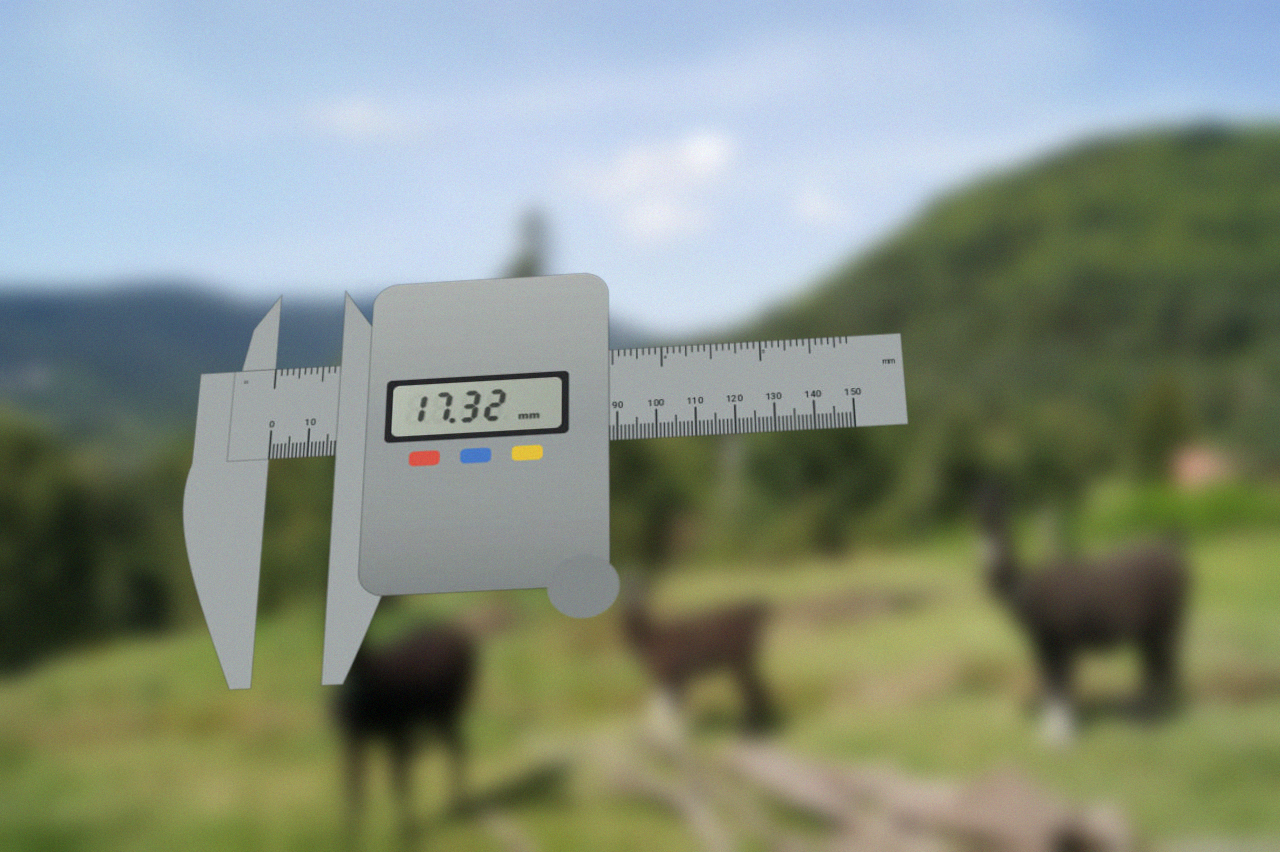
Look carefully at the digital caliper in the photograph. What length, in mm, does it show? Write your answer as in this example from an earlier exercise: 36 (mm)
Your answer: 17.32 (mm)
